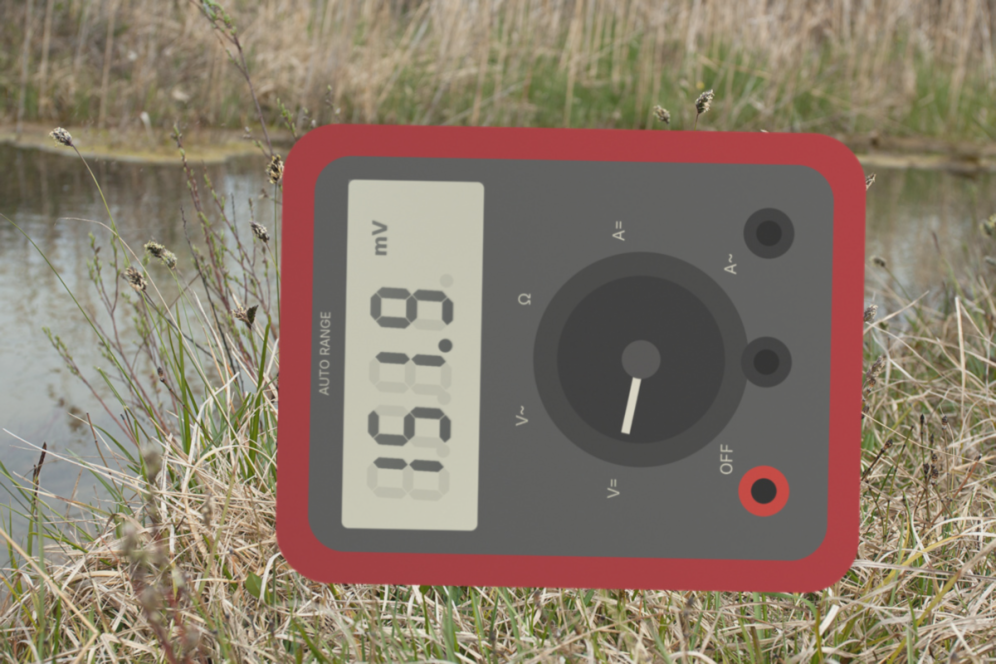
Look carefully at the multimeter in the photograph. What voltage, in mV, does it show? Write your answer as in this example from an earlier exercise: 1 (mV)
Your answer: 151.9 (mV)
